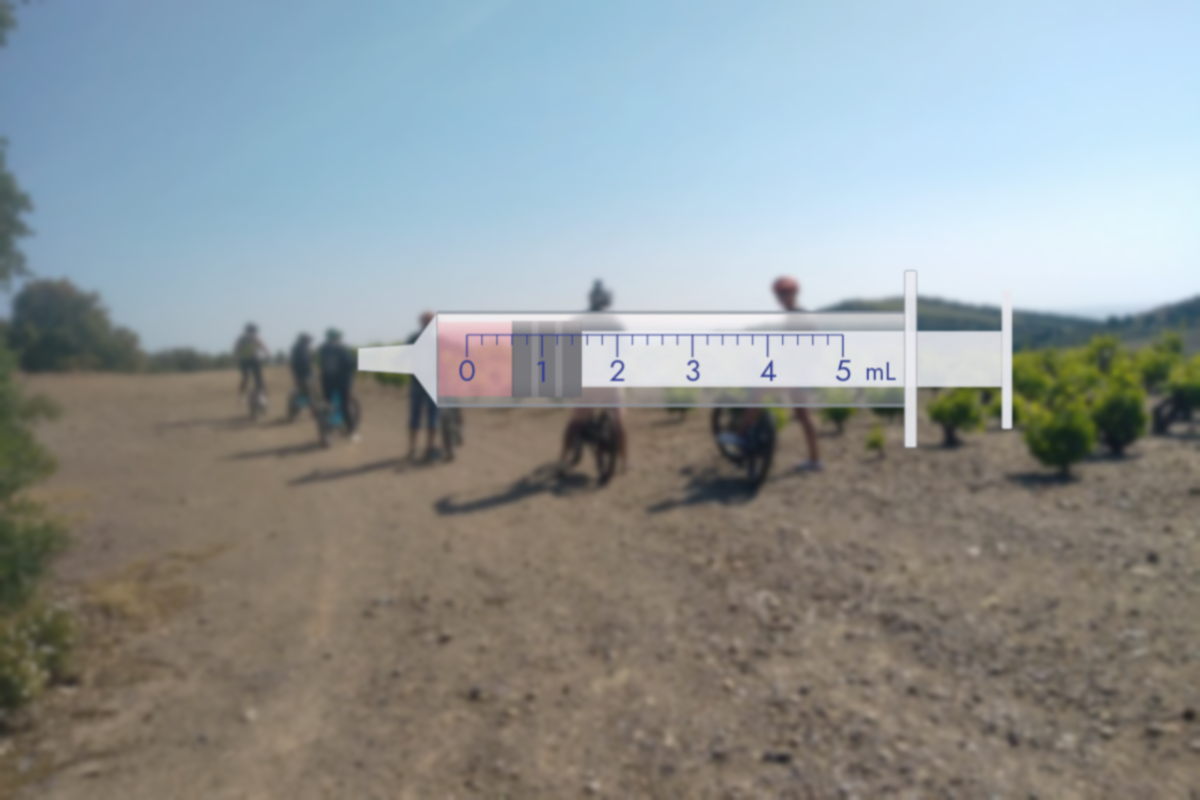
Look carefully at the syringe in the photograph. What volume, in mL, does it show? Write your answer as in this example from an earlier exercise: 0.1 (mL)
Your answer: 0.6 (mL)
